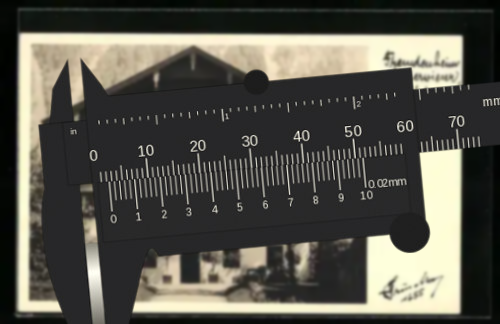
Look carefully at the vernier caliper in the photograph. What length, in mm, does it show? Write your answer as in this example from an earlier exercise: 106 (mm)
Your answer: 2.5 (mm)
